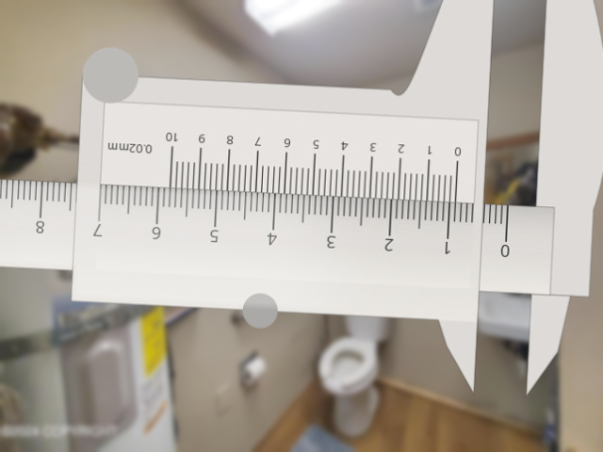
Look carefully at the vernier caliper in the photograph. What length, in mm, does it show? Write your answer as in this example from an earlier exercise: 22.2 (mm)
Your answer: 9.0 (mm)
